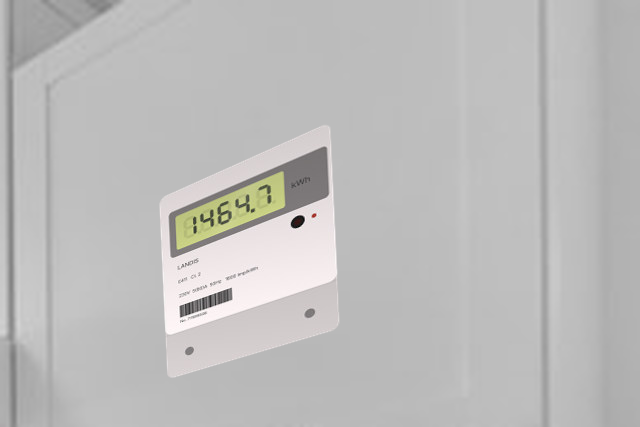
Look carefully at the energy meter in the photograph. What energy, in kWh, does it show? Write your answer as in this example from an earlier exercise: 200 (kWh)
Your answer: 1464.7 (kWh)
